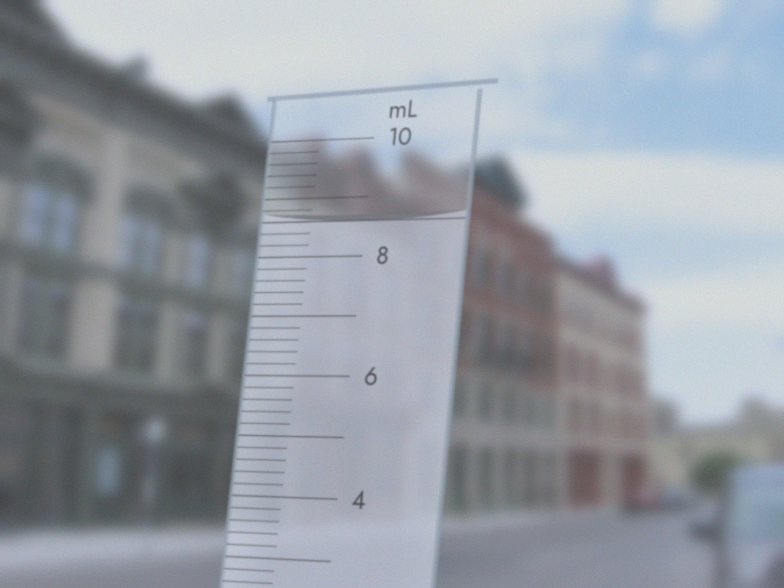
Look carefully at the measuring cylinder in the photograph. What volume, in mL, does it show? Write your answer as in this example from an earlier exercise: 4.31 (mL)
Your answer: 8.6 (mL)
